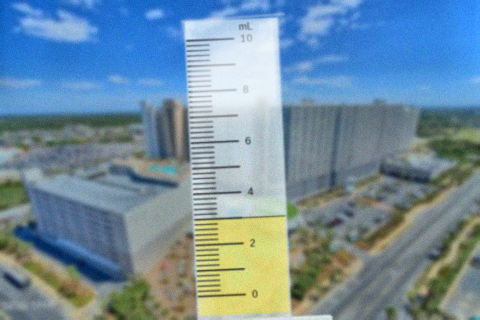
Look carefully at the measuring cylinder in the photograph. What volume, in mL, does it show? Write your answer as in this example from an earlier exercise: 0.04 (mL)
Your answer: 3 (mL)
